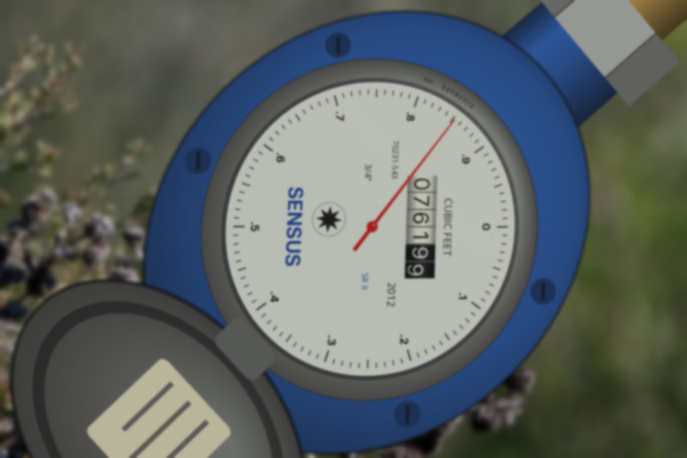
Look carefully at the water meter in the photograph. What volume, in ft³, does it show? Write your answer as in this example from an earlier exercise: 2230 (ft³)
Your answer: 76198.85 (ft³)
